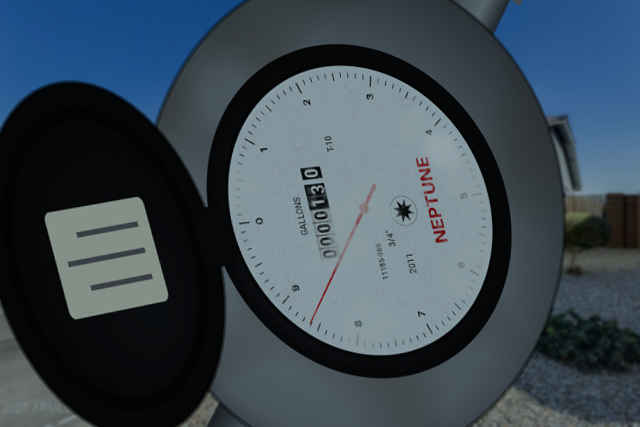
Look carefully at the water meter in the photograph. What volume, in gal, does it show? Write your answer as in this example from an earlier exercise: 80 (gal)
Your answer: 128.6 (gal)
